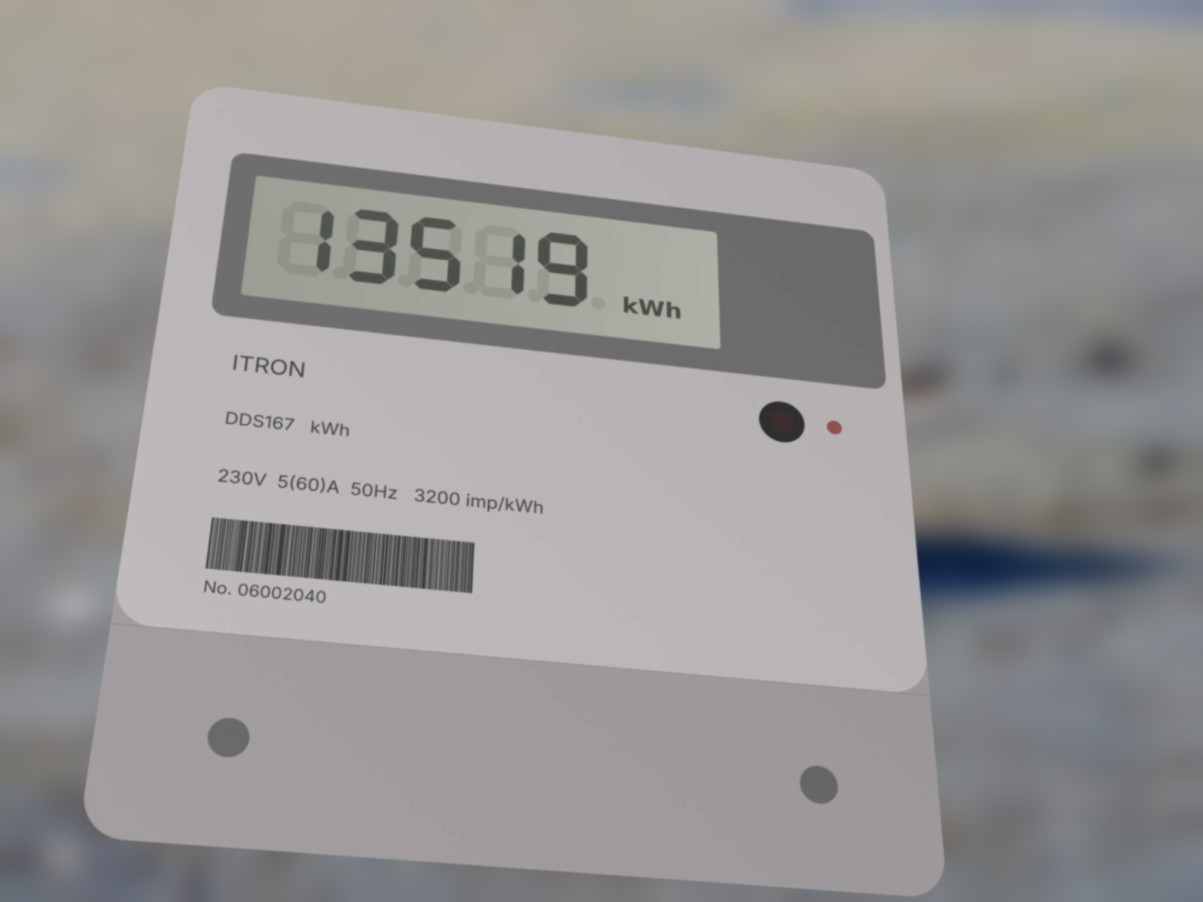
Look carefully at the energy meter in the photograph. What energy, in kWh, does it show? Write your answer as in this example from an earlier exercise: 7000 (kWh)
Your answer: 13519 (kWh)
